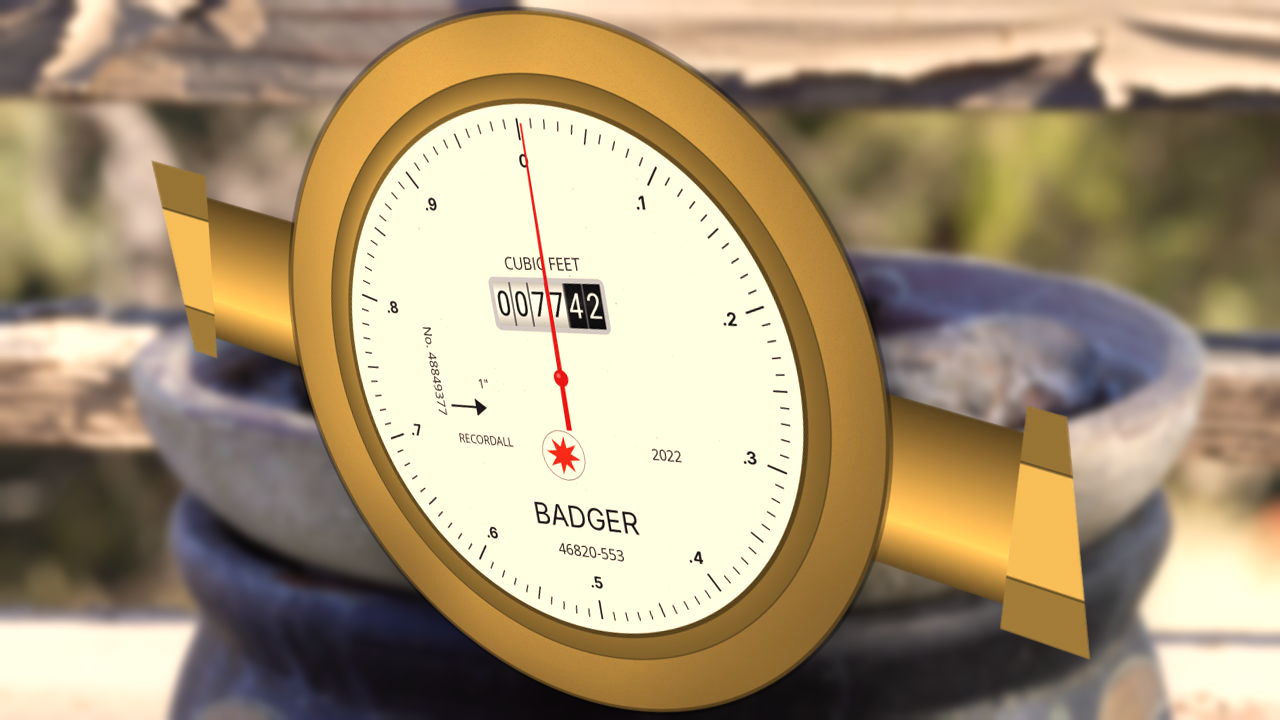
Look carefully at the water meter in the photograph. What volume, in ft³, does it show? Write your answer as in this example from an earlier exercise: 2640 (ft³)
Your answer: 7742.00 (ft³)
